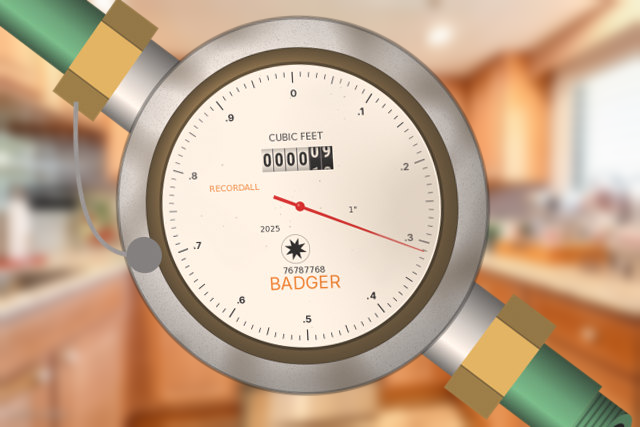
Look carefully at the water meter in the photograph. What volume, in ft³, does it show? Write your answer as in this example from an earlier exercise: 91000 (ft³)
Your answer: 9.31 (ft³)
